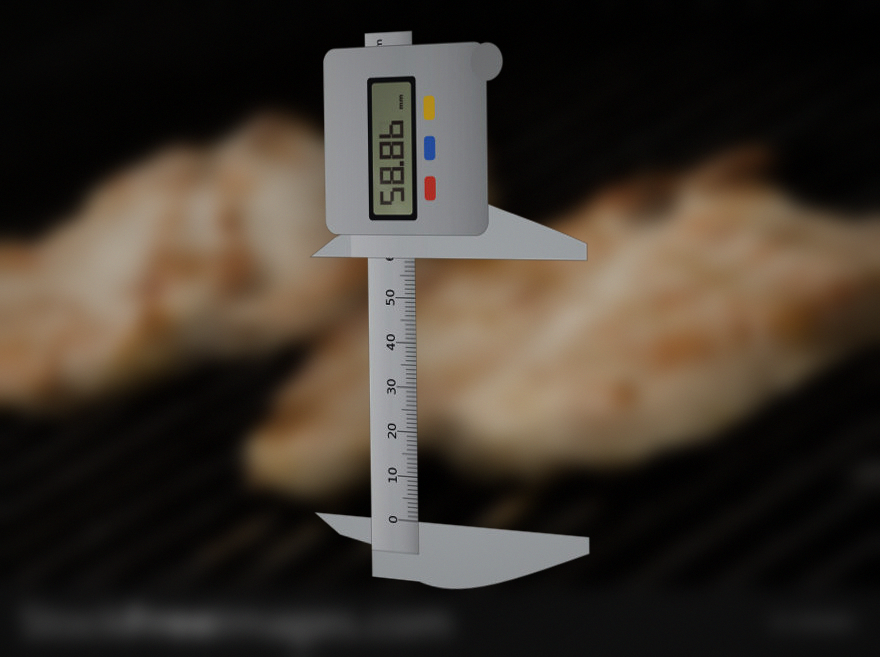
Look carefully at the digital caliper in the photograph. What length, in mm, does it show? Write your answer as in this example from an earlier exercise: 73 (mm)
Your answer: 58.86 (mm)
